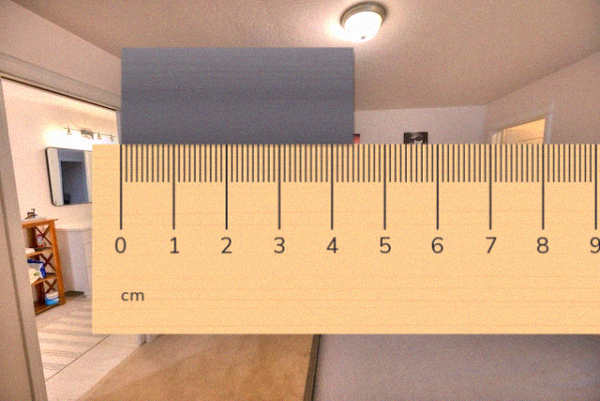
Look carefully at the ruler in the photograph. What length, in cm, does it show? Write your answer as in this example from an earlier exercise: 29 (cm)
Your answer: 4.4 (cm)
